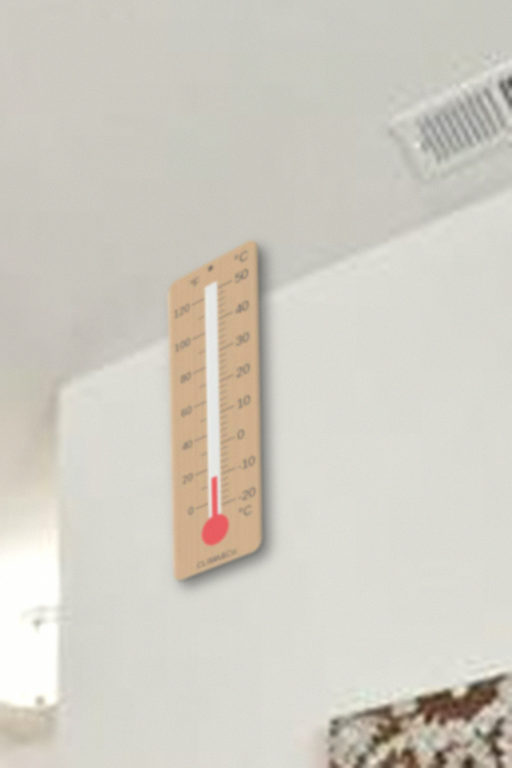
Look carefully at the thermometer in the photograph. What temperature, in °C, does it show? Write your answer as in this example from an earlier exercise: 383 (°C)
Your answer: -10 (°C)
